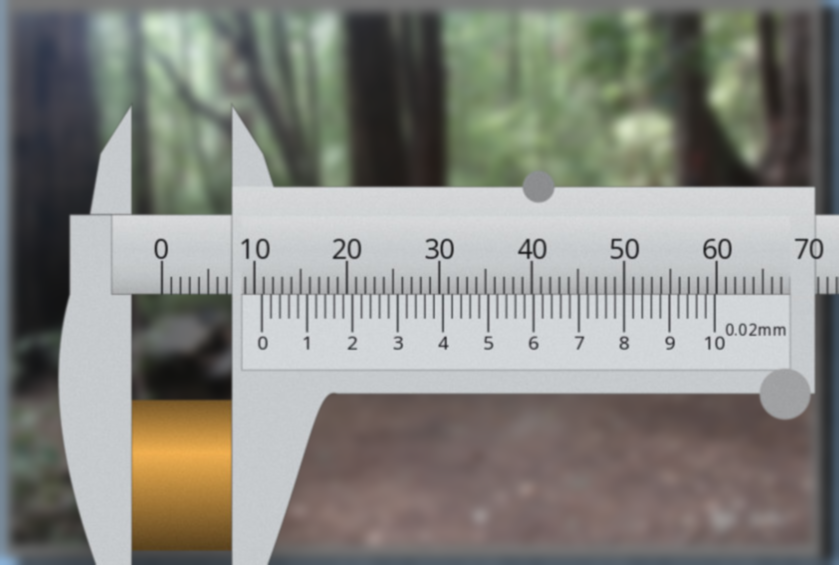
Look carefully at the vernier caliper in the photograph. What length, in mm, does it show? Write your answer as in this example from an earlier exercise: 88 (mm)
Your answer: 10.8 (mm)
